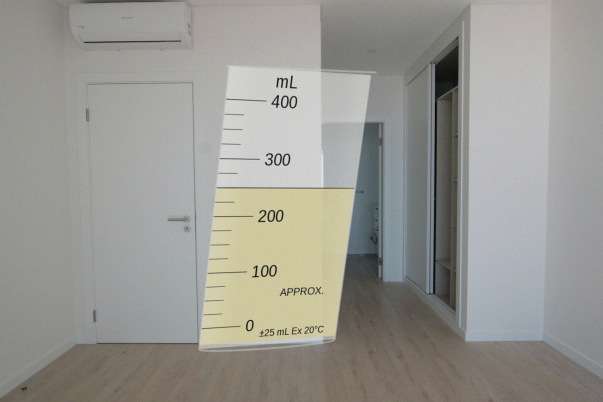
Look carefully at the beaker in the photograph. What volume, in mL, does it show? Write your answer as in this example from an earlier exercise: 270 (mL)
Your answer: 250 (mL)
